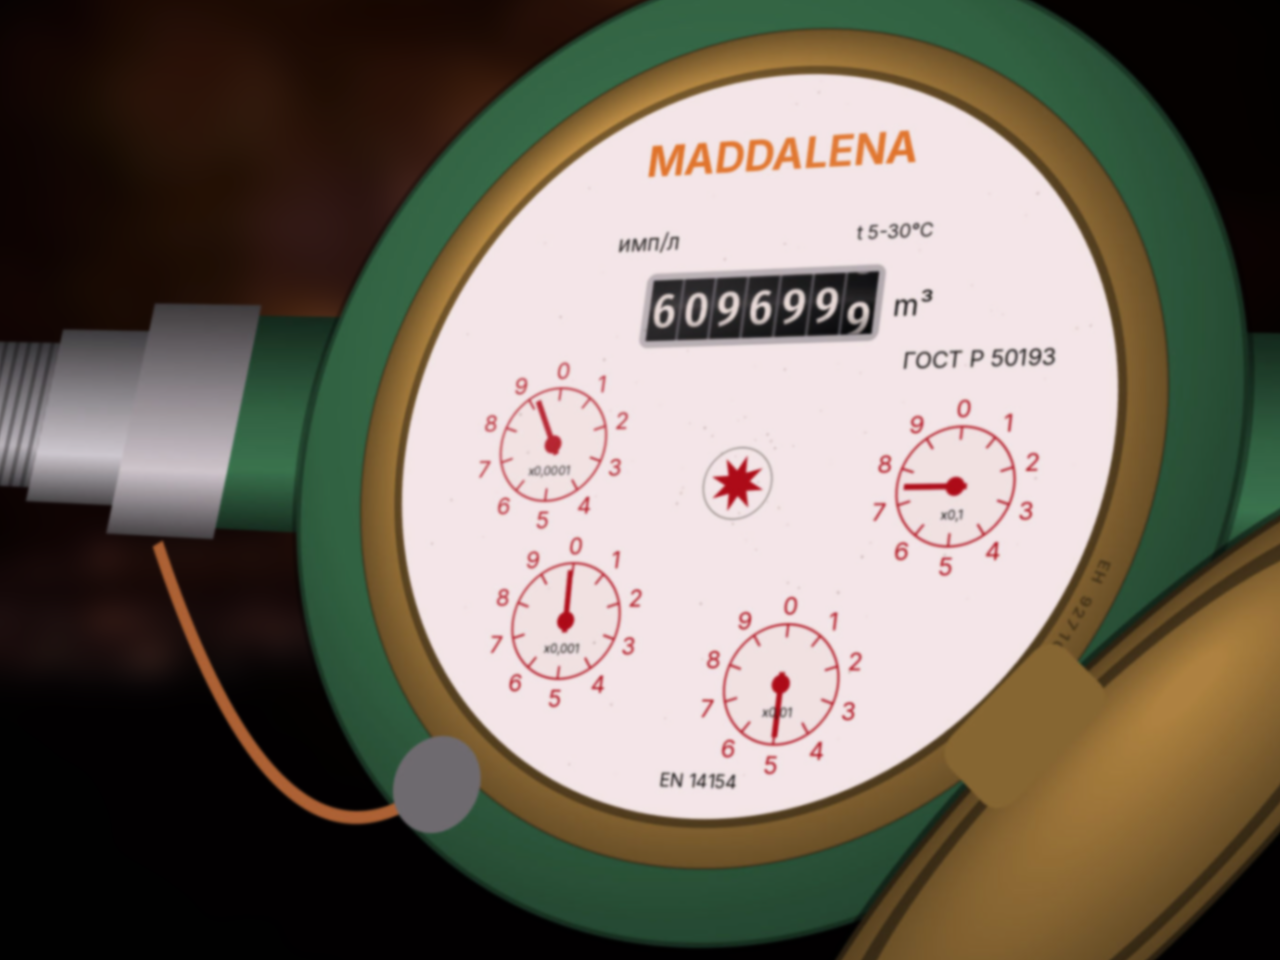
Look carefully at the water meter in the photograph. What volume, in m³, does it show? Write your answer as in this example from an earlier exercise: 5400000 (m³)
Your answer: 6096998.7499 (m³)
